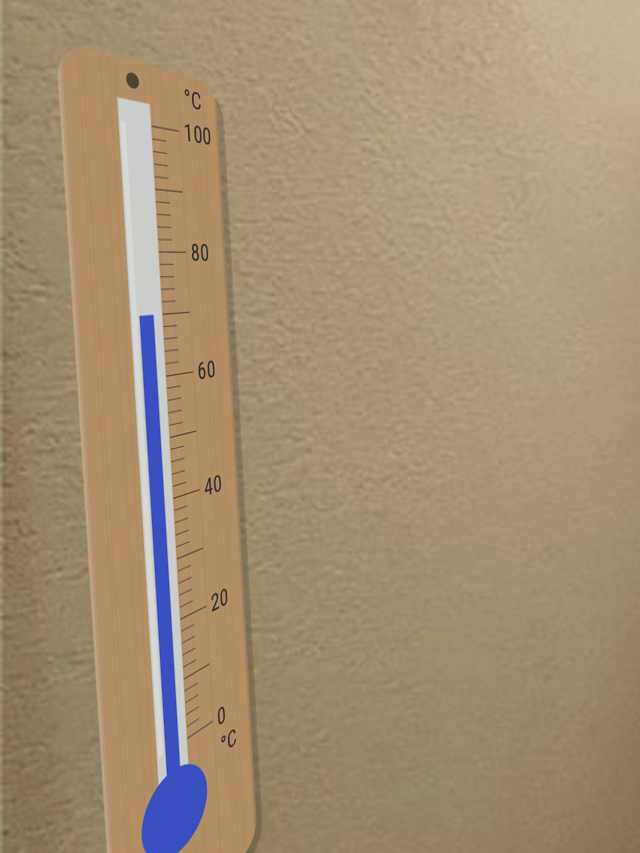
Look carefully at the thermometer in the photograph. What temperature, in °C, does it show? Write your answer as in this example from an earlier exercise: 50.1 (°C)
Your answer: 70 (°C)
